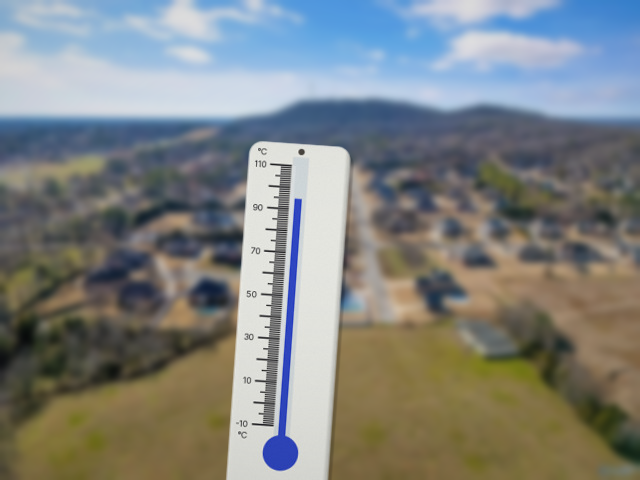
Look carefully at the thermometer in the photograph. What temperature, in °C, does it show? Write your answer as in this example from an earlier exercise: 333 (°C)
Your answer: 95 (°C)
